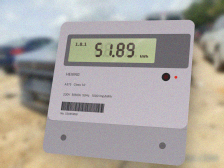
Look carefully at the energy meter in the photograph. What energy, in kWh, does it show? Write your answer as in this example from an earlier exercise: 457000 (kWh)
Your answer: 51.89 (kWh)
